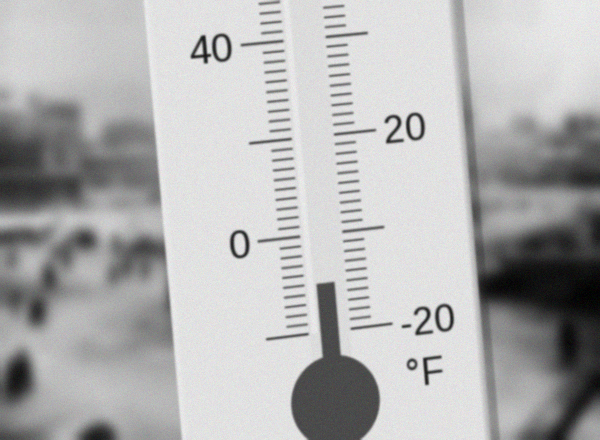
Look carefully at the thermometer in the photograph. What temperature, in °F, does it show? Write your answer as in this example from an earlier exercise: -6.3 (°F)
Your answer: -10 (°F)
